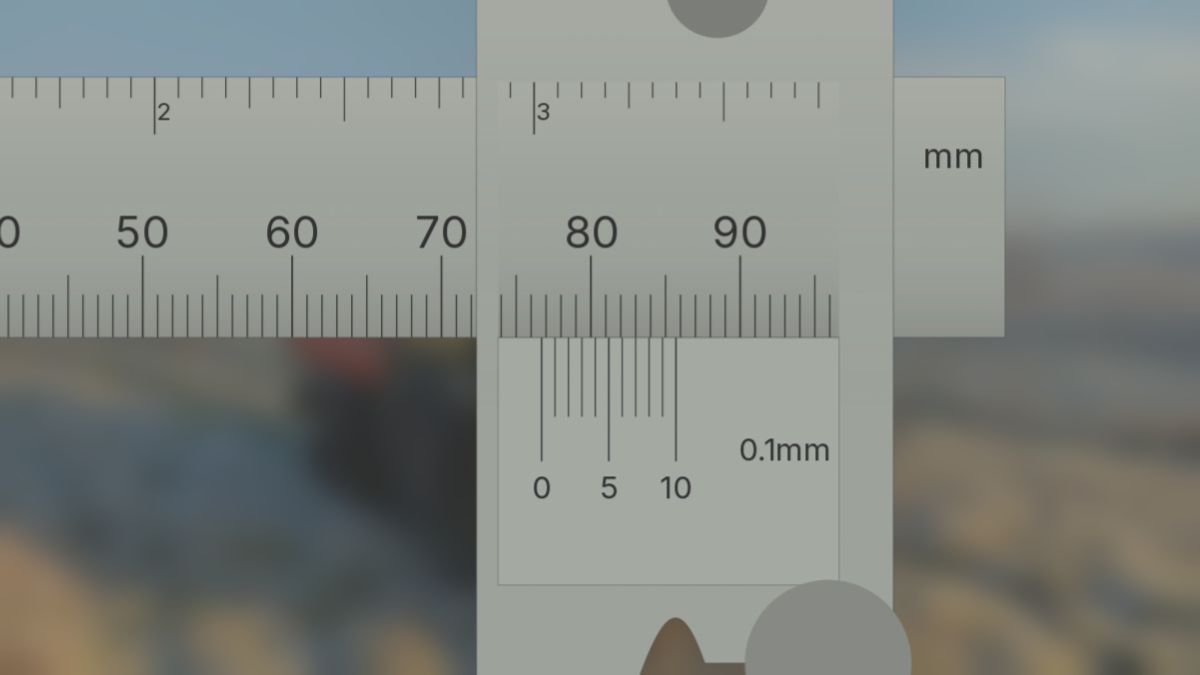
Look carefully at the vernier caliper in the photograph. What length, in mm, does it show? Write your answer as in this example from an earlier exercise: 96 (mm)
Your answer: 76.7 (mm)
